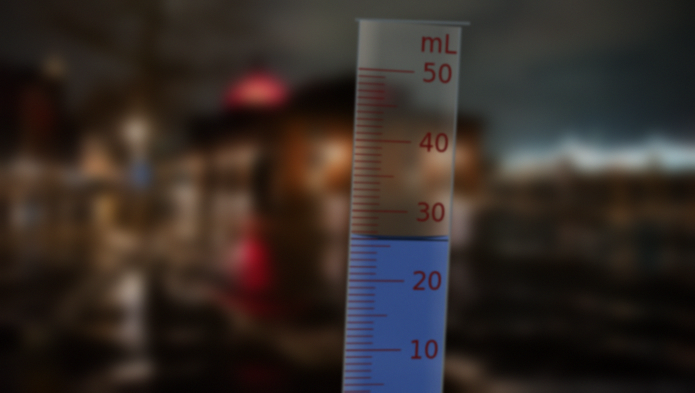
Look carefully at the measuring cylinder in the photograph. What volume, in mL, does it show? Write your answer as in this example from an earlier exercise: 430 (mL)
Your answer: 26 (mL)
